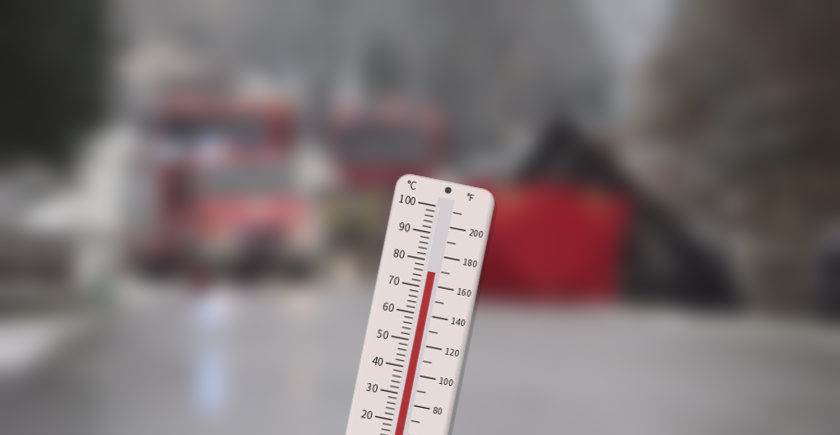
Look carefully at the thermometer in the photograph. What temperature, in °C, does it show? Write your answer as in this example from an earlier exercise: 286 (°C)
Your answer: 76 (°C)
